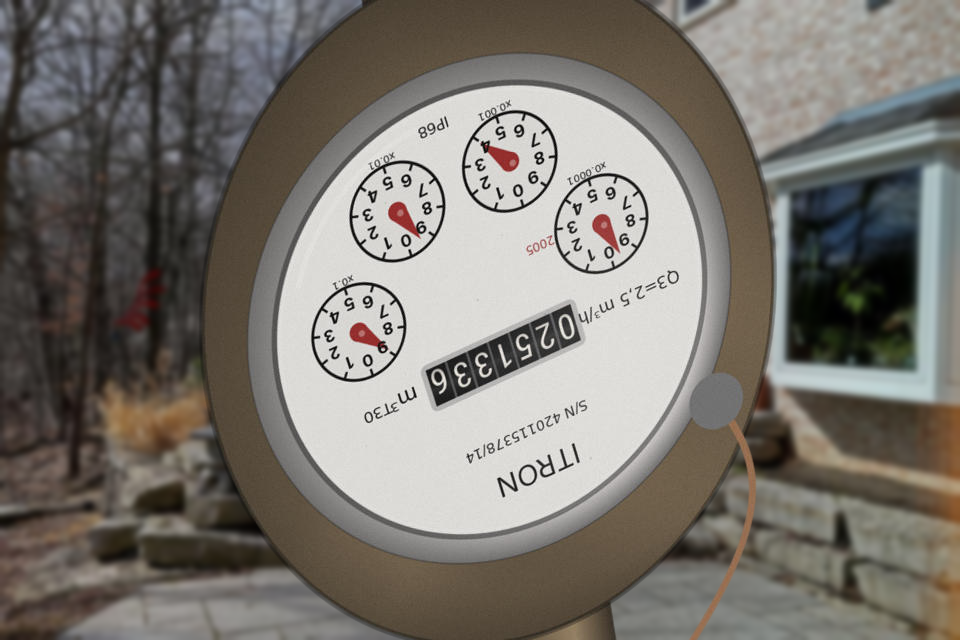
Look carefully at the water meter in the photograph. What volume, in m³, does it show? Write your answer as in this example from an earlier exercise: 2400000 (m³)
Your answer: 251335.8939 (m³)
